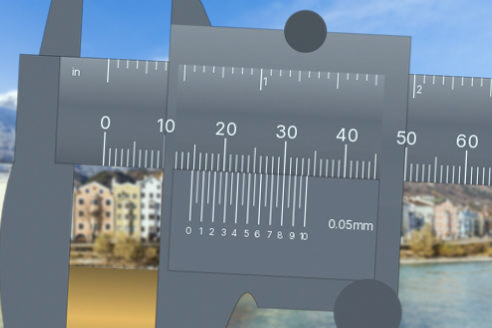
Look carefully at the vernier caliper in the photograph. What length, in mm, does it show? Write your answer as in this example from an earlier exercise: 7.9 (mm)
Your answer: 14.8 (mm)
